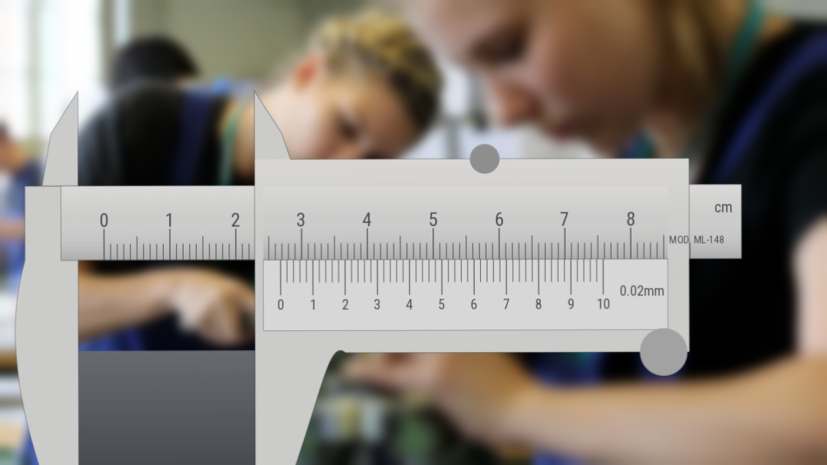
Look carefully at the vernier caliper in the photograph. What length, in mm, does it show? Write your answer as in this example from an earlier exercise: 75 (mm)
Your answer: 26.8 (mm)
